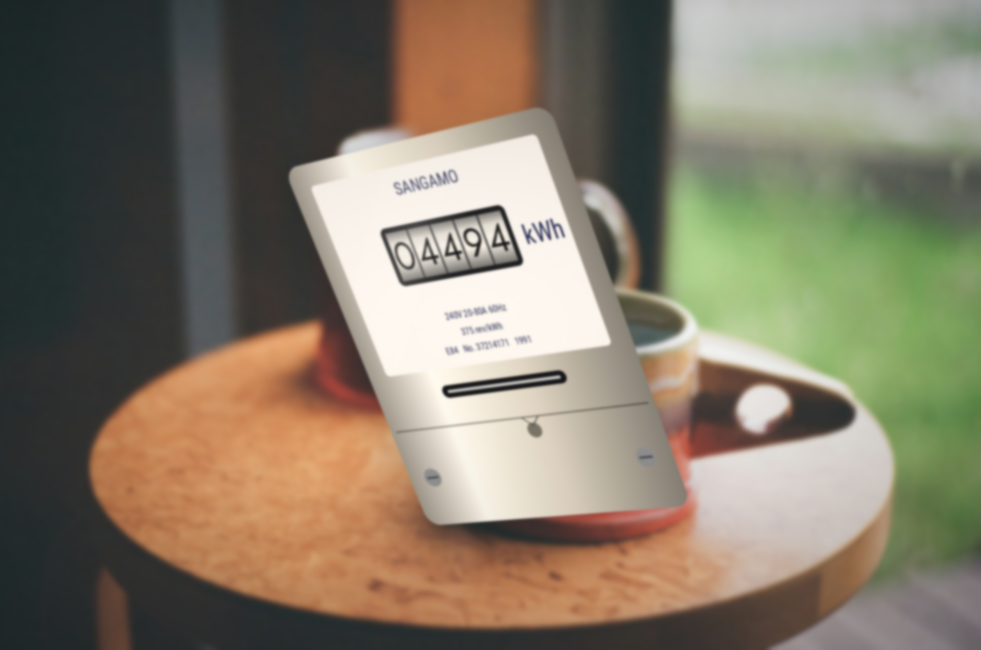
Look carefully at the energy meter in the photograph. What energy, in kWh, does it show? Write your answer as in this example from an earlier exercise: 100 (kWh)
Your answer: 4494 (kWh)
